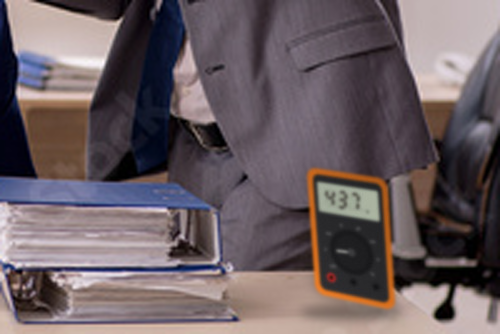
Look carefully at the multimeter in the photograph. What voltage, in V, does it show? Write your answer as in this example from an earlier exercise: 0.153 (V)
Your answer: 437 (V)
